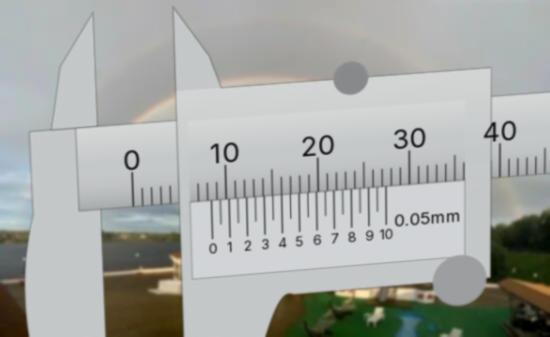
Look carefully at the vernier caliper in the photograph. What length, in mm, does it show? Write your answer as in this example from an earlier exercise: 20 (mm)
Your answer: 8.4 (mm)
